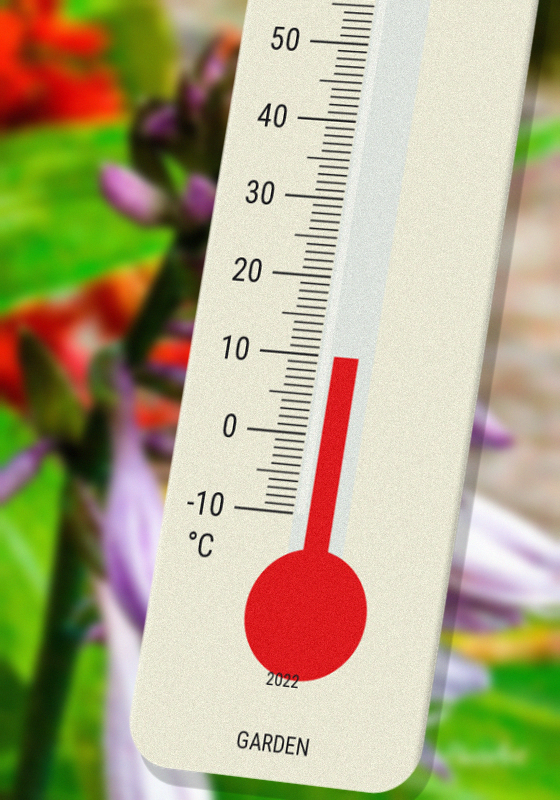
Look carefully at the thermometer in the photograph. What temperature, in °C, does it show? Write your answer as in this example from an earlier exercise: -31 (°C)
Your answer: 10 (°C)
